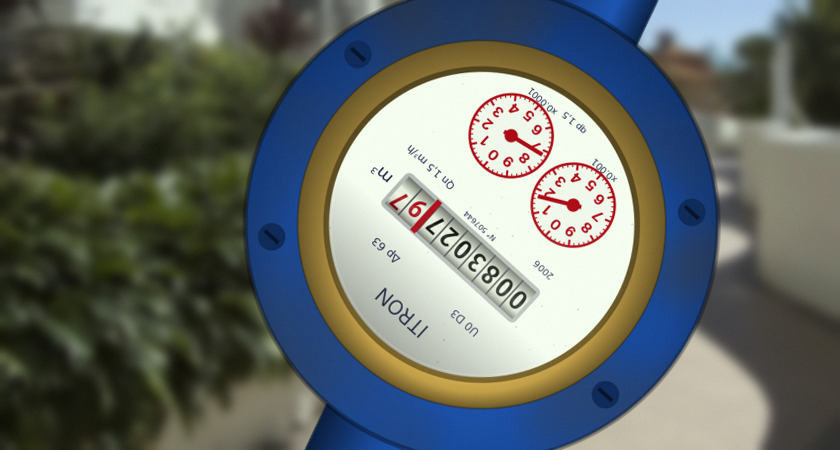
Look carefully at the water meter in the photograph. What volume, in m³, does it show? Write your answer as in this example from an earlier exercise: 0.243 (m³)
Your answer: 83027.9717 (m³)
